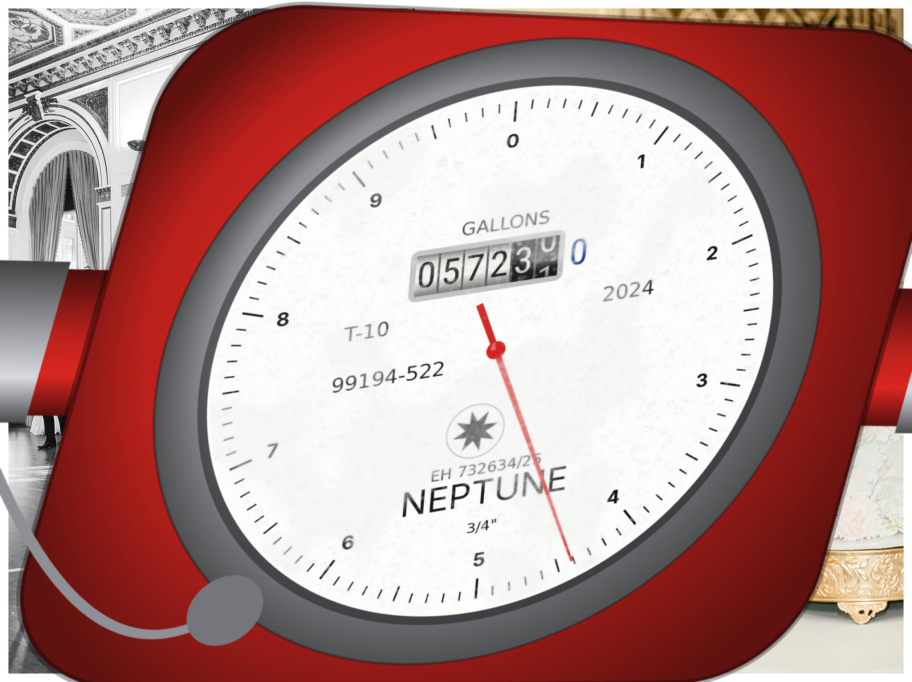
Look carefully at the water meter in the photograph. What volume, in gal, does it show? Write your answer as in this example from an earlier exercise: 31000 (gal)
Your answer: 572304.4 (gal)
